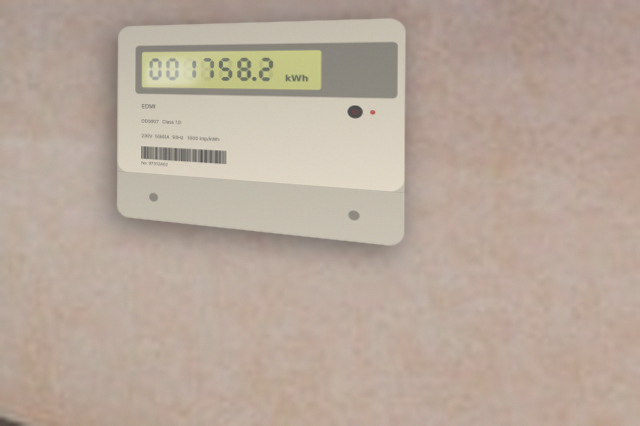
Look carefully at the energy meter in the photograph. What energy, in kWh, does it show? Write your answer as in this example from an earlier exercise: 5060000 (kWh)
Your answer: 1758.2 (kWh)
